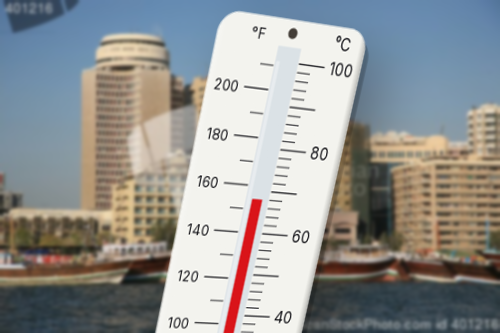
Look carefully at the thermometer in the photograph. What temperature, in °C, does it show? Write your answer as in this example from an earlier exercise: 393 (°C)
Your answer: 68 (°C)
